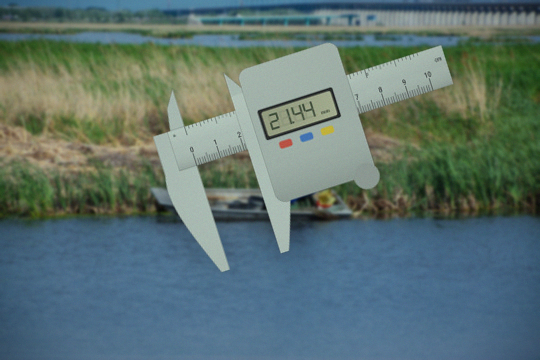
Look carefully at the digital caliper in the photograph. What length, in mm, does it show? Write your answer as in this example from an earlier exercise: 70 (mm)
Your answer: 21.44 (mm)
